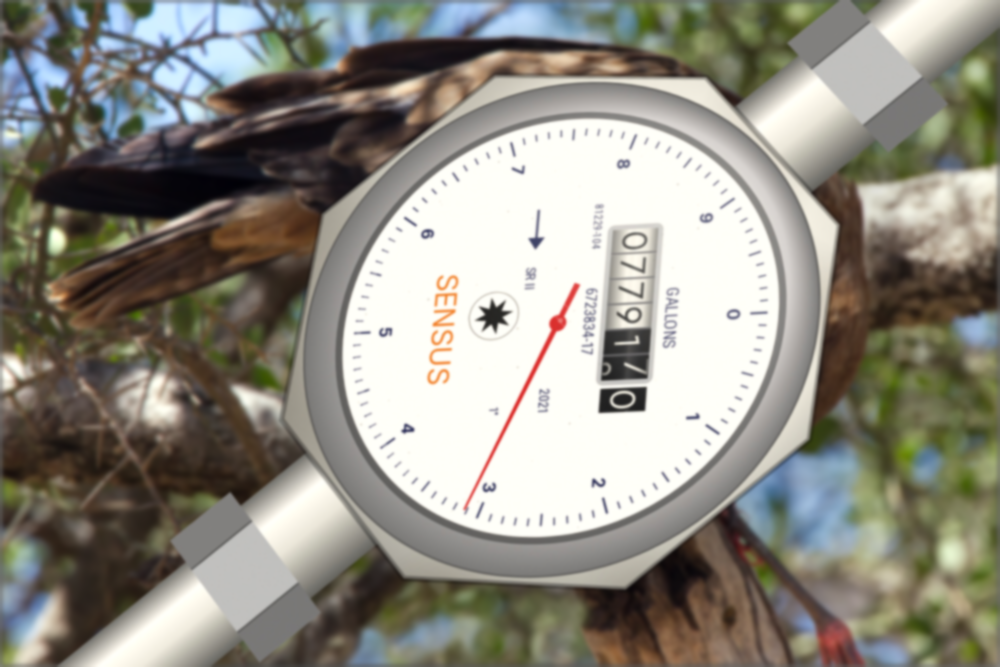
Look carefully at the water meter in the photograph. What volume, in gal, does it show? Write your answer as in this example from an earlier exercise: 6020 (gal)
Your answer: 779173.1 (gal)
